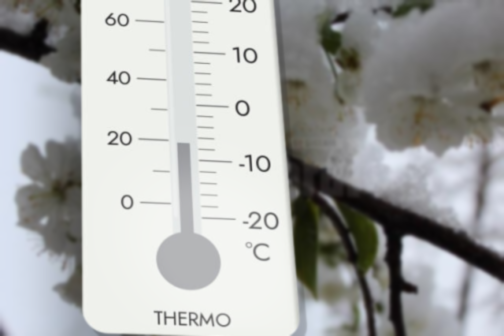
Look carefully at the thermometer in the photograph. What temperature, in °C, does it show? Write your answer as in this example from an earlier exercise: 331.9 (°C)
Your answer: -7 (°C)
